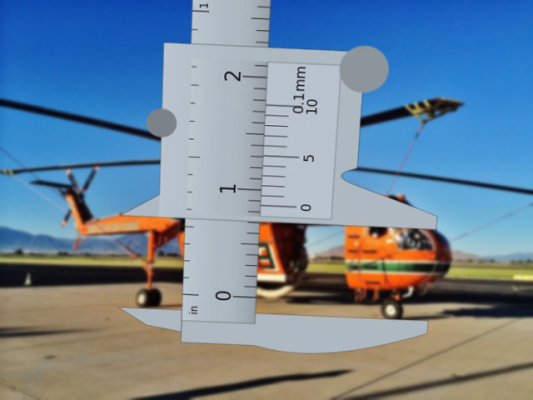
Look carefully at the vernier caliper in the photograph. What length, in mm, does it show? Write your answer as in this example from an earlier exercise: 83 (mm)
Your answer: 8.6 (mm)
